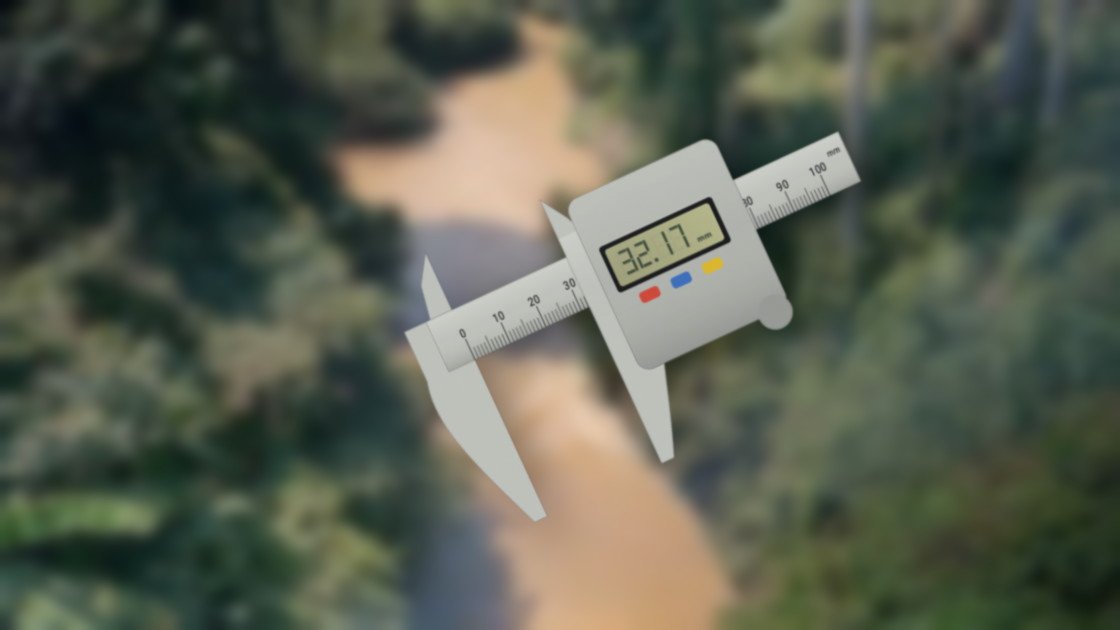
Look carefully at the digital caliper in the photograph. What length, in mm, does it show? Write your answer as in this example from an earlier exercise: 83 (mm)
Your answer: 32.17 (mm)
